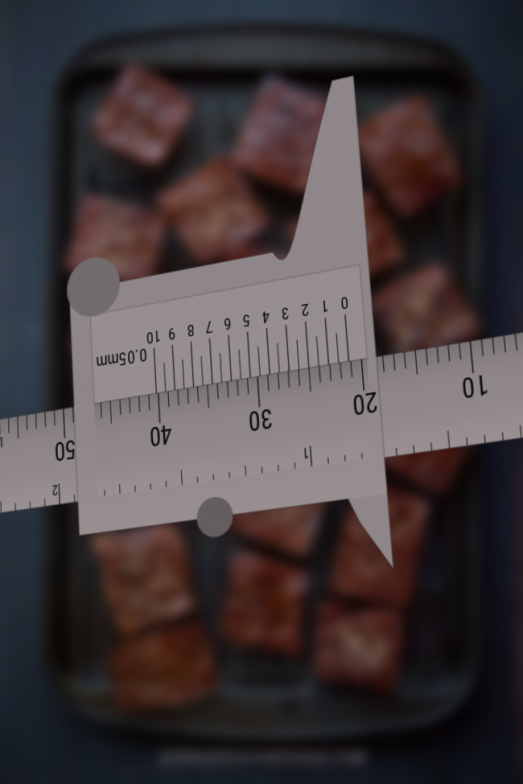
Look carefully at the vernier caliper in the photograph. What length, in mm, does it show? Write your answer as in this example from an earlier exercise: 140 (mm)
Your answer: 21.2 (mm)
